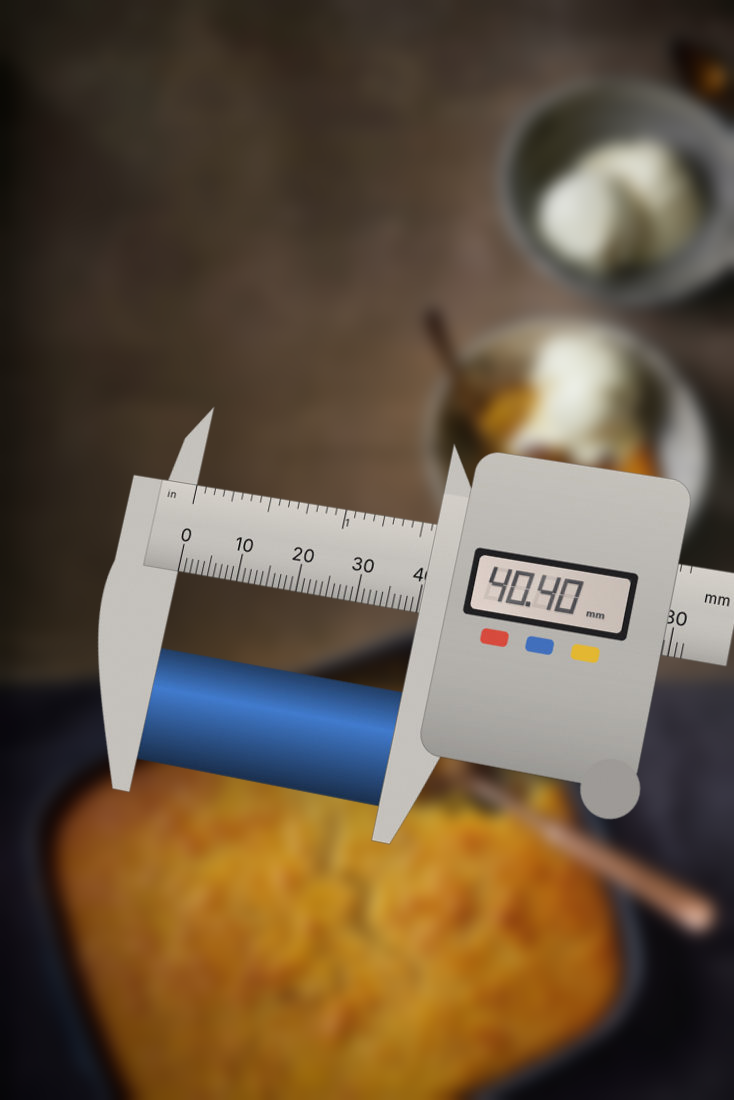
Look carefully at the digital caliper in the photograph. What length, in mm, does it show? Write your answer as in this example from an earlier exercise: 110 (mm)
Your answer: 40.40 (mm)
